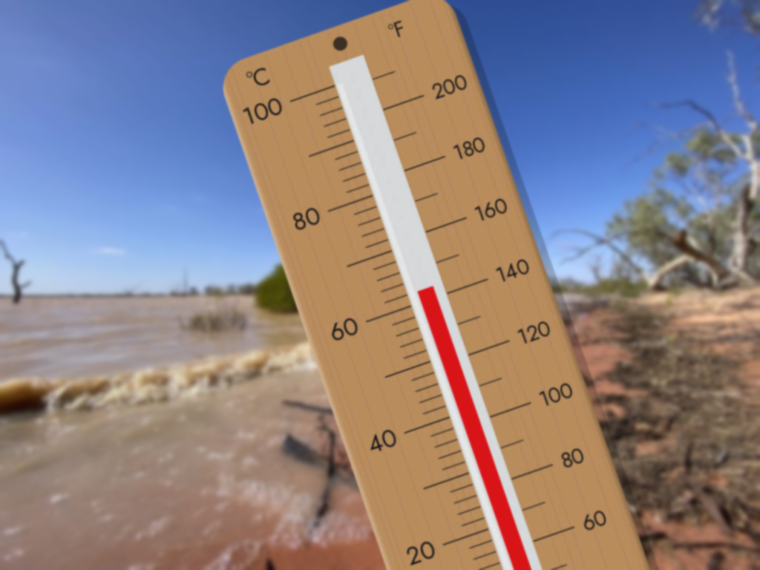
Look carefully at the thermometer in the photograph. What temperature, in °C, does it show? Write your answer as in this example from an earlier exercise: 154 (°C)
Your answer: 62 (°C)
